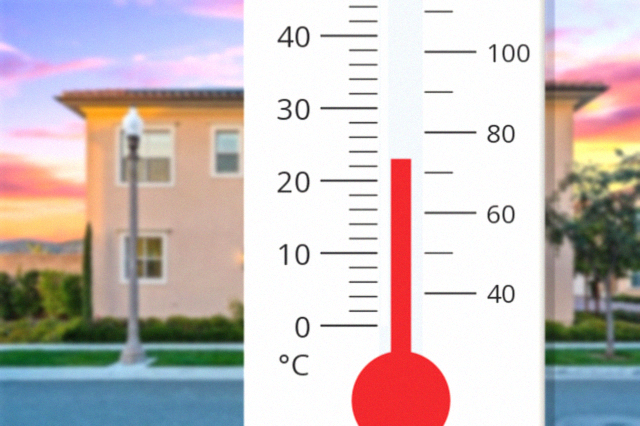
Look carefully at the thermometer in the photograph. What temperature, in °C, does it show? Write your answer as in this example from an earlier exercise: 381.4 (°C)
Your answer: 23 (°C)
